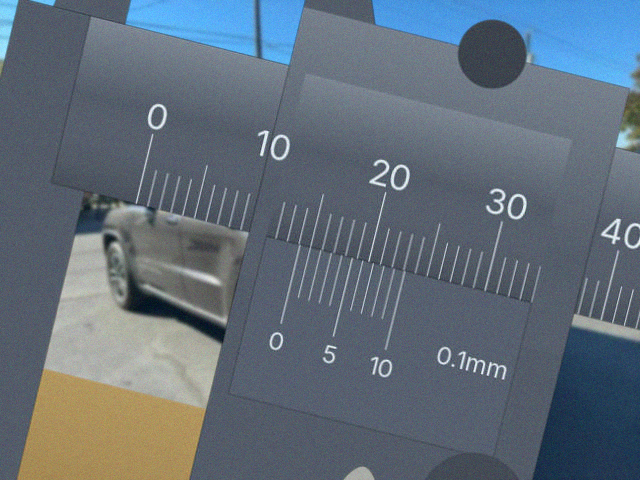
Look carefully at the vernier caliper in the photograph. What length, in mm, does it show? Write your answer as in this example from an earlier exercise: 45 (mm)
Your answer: 14.1 (mm)
